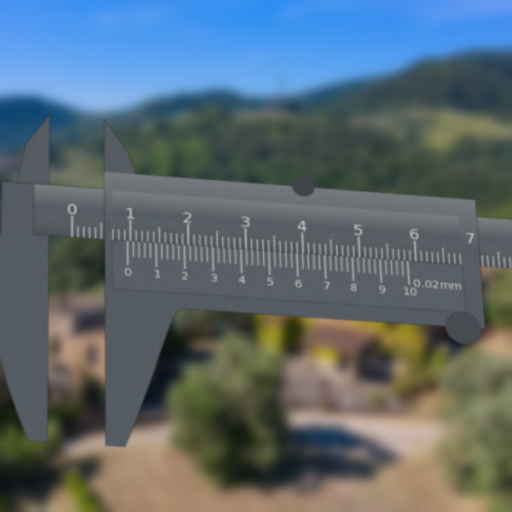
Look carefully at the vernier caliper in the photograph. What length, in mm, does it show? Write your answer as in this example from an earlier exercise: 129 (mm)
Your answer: 9.5 (mm)
